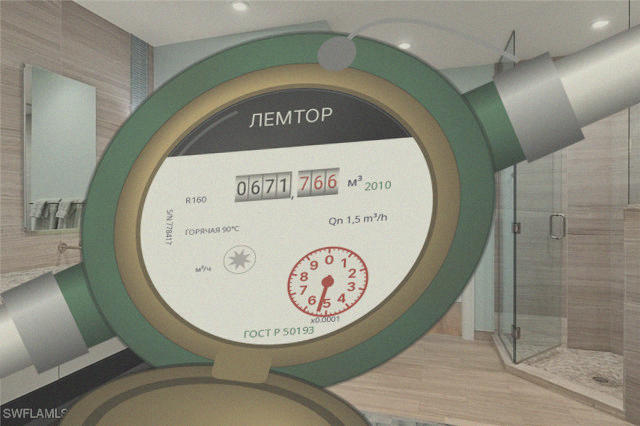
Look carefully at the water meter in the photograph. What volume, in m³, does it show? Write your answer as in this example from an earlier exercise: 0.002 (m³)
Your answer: 671.7665 (m³)
